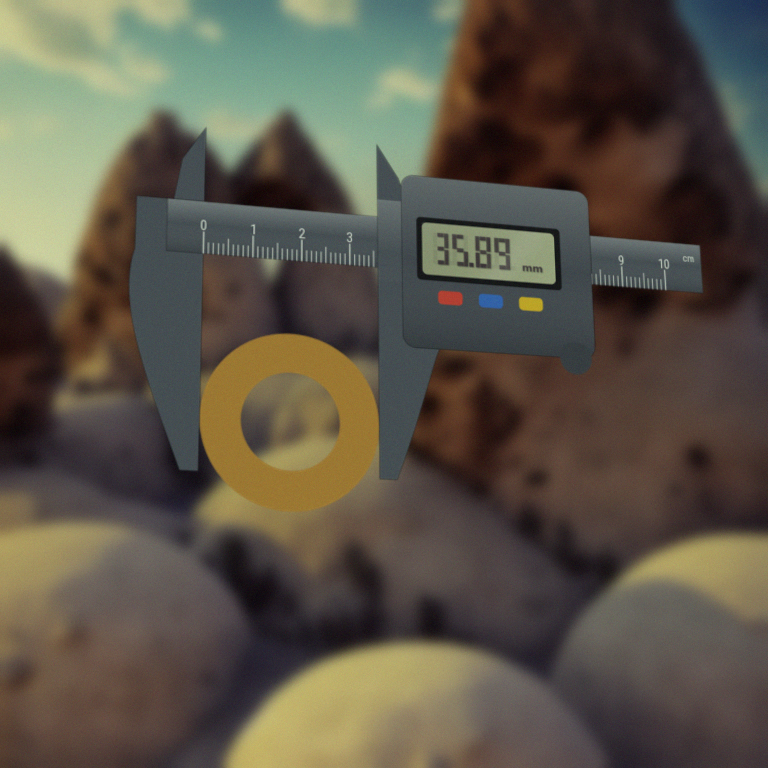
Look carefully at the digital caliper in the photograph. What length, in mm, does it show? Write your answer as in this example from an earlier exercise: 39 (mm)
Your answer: 35.89 (mm)
